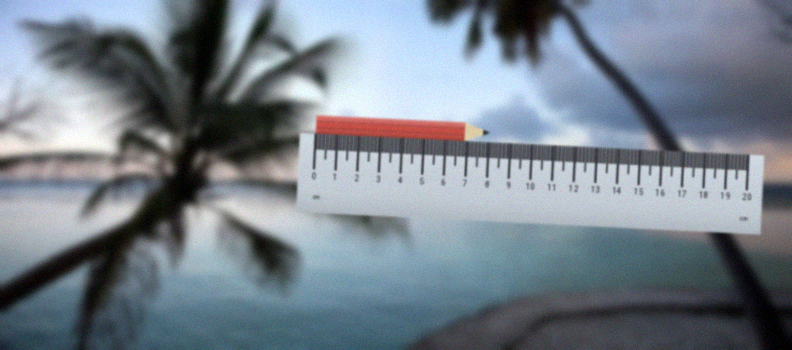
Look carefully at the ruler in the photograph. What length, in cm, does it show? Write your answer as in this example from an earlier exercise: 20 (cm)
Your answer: 8 (cm)
